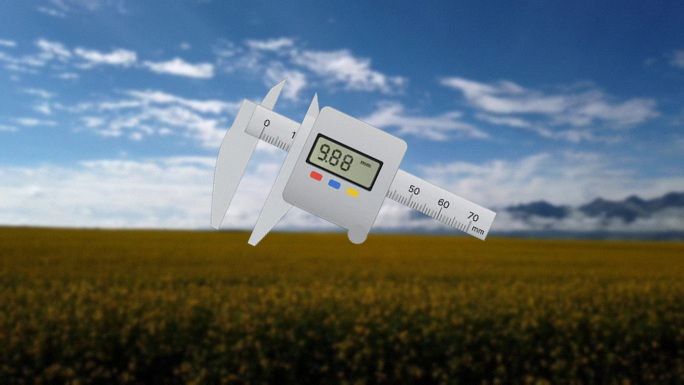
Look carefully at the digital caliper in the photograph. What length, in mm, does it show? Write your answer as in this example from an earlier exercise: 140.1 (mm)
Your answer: 9.88 (mm)
